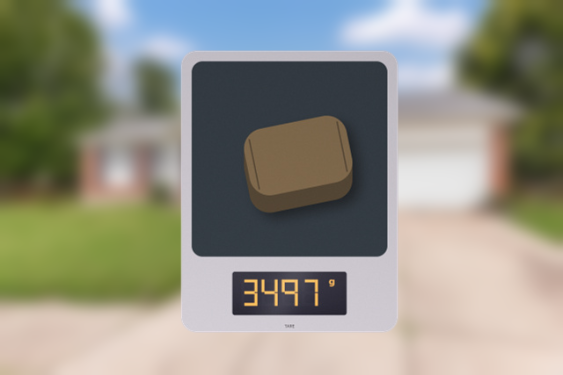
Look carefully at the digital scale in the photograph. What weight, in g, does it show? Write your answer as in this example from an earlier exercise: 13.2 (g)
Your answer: 3497 (g)
